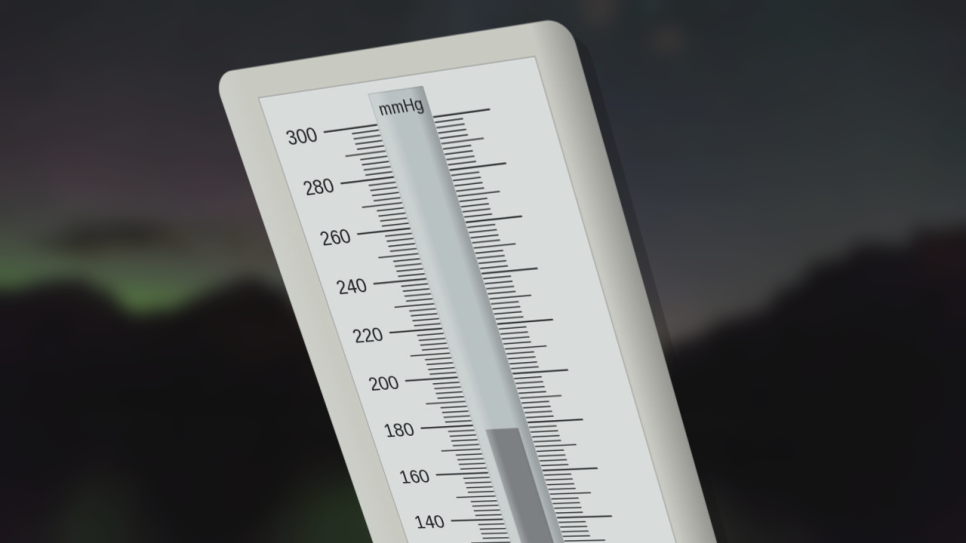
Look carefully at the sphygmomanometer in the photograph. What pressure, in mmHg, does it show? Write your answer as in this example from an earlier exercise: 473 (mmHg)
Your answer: 178 (mmHg)
